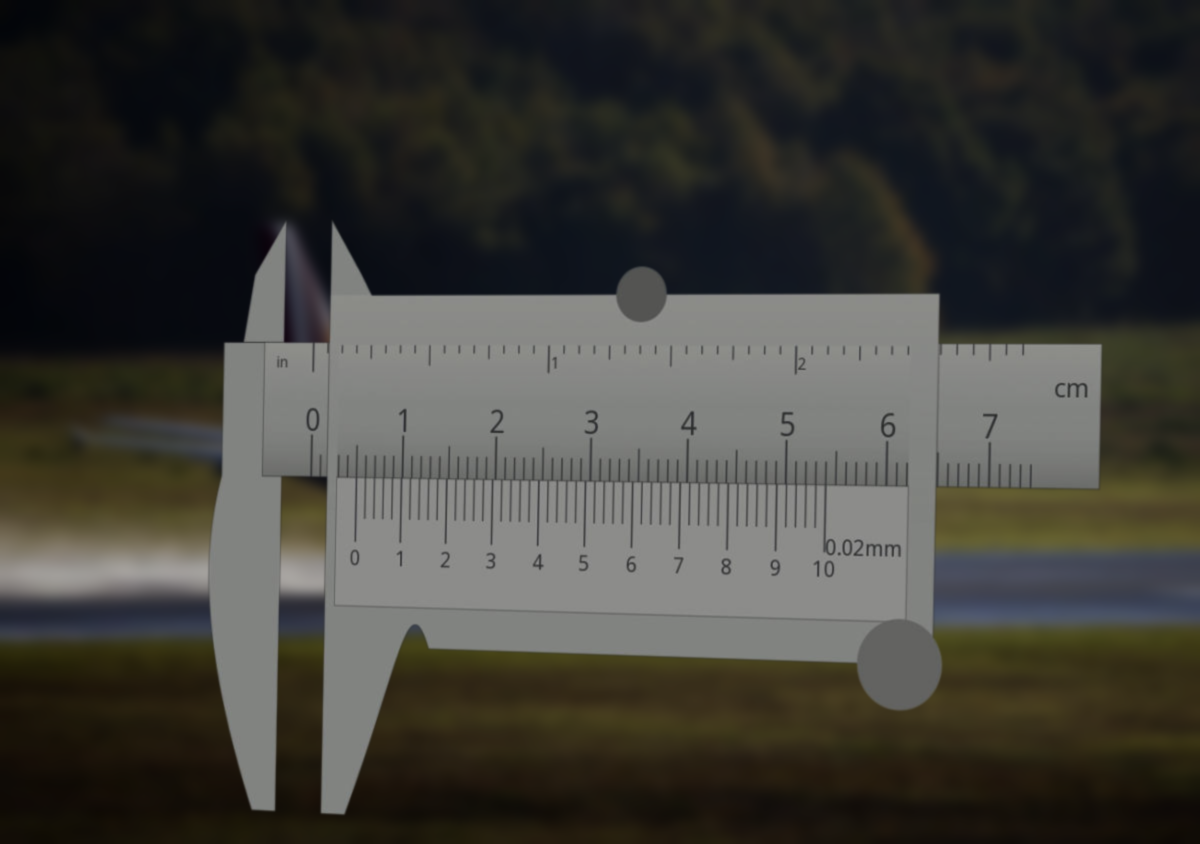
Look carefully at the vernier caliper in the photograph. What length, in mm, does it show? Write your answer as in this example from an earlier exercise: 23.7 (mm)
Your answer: 5.0 (mm)
